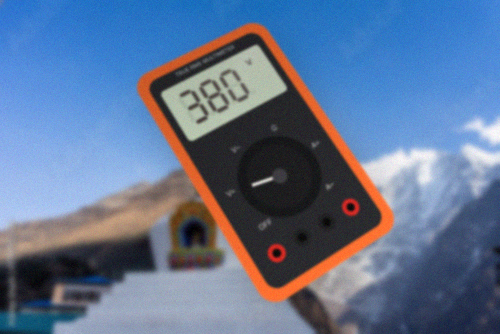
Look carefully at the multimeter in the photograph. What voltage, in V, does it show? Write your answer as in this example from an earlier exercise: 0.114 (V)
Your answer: 380 (V)
